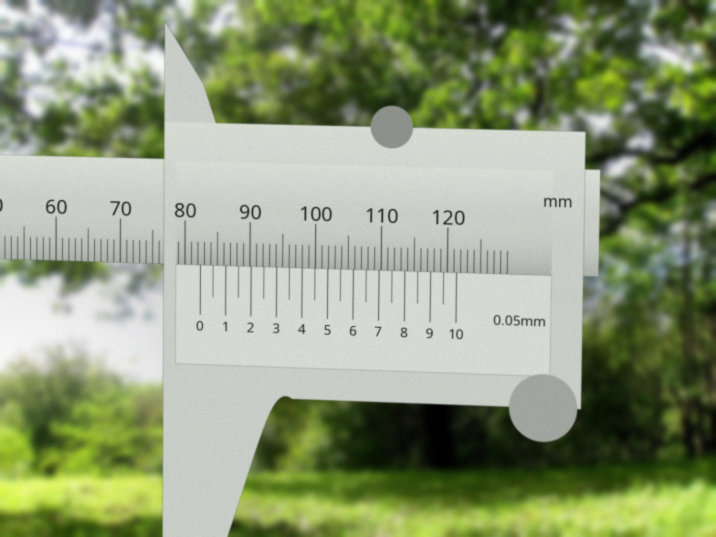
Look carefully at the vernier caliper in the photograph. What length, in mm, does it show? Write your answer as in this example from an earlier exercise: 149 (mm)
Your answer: 82.4 (mm)
